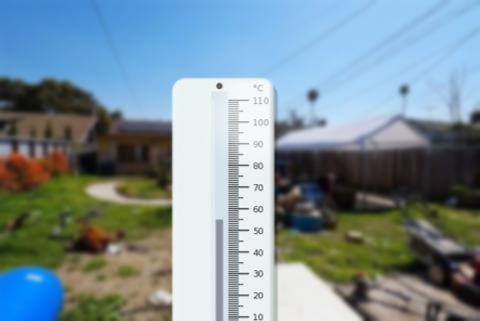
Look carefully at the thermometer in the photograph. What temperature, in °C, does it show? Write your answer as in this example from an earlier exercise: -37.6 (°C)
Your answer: 55 (°C)
